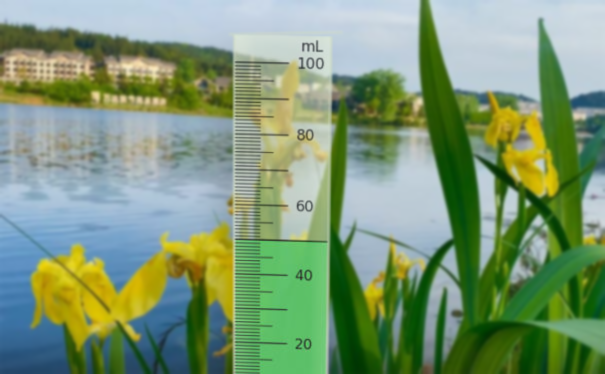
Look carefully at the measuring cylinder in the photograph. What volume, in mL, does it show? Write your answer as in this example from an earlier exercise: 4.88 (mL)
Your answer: 50 (mL)
